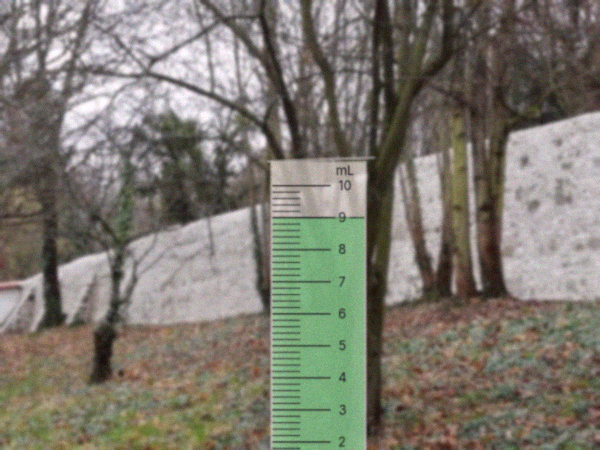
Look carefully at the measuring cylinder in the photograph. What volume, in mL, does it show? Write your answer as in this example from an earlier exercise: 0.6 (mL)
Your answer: 9 (mL)
